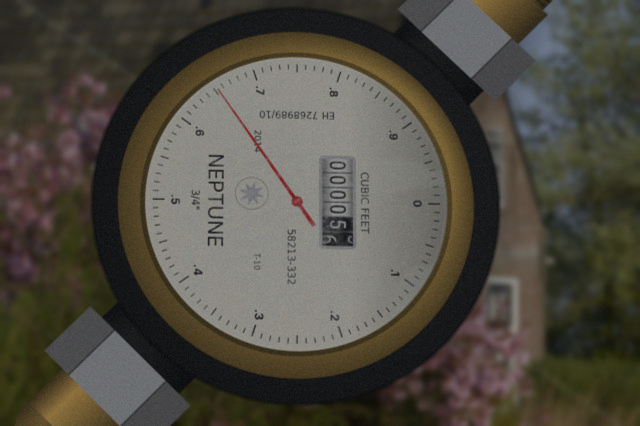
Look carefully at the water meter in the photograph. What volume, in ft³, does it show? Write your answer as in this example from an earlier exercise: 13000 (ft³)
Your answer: 55.65 (ft³)
